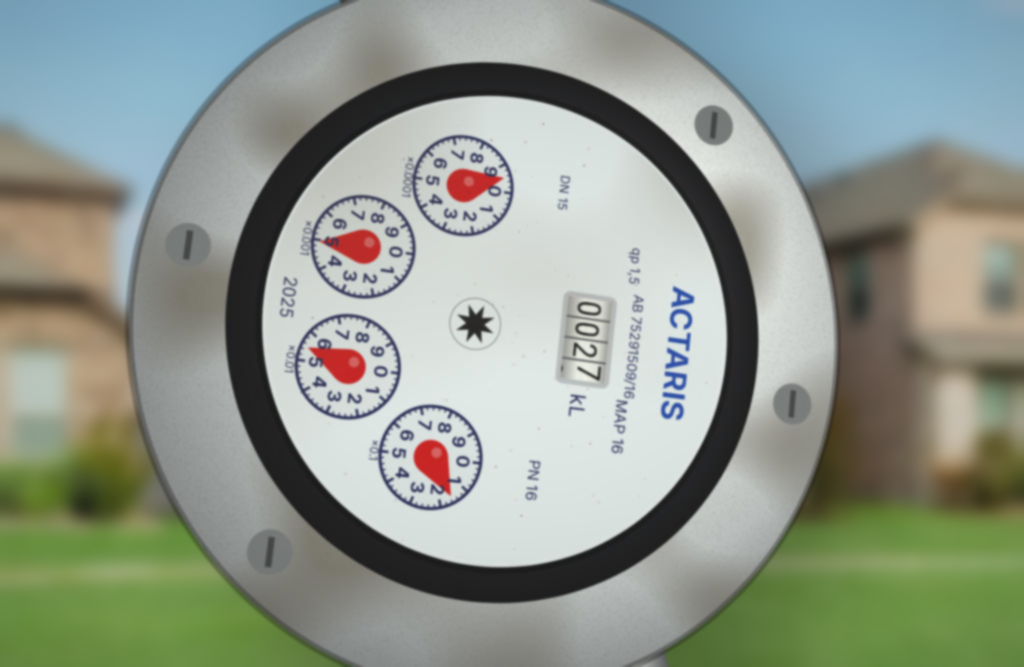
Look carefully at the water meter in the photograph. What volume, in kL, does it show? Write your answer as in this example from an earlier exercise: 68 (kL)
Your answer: 27.1549 (kL)
